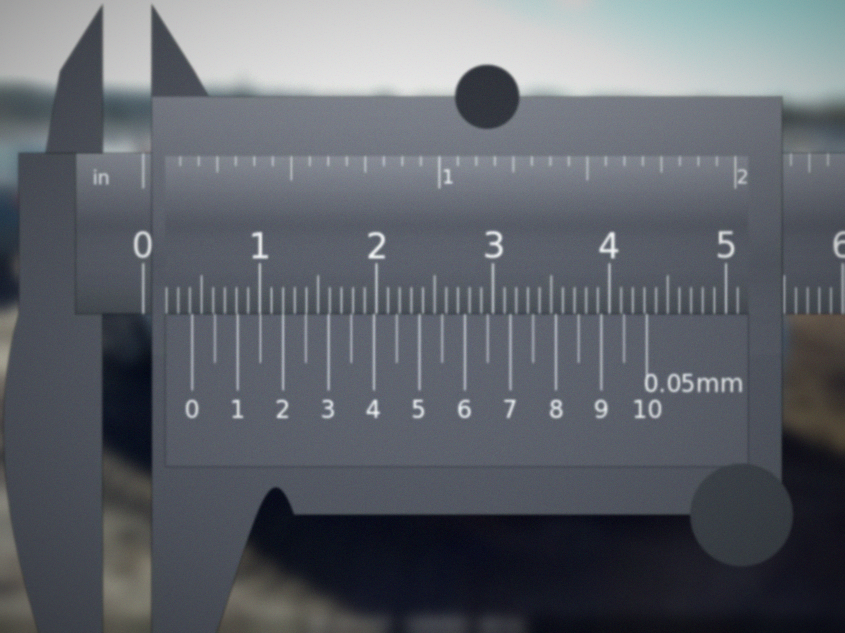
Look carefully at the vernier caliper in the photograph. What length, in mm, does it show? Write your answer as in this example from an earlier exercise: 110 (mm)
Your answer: 4.2 (mm)
